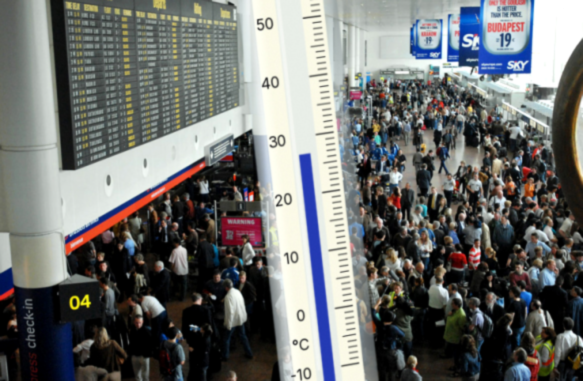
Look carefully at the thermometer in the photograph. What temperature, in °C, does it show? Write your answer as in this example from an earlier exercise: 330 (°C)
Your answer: 27 (°C)
